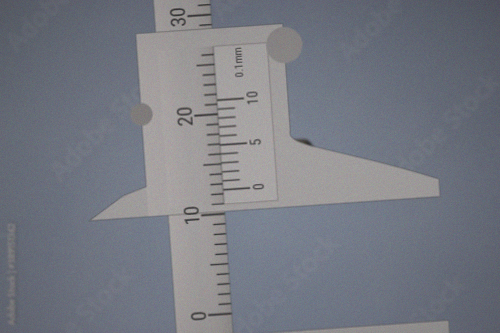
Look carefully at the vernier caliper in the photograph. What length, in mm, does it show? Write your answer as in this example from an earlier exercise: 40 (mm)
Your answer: 12.4 (mm)
